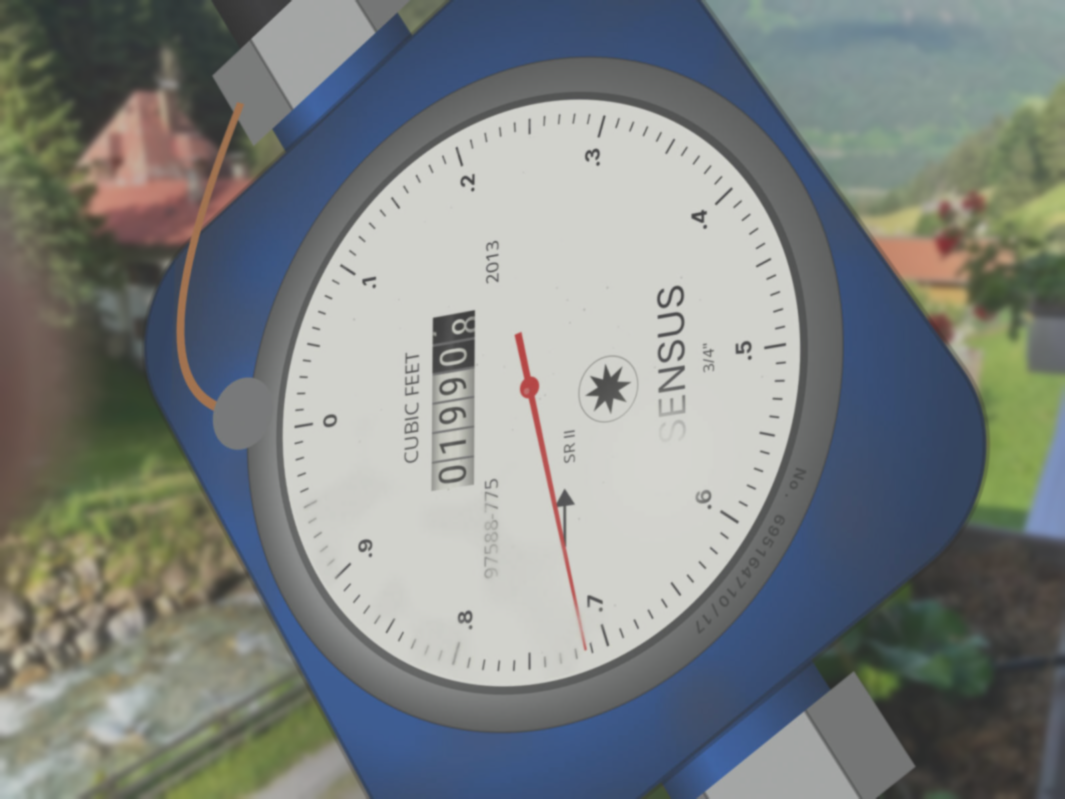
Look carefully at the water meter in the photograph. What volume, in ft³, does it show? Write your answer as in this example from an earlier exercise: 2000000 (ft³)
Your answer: 19907.71 (ft³)
